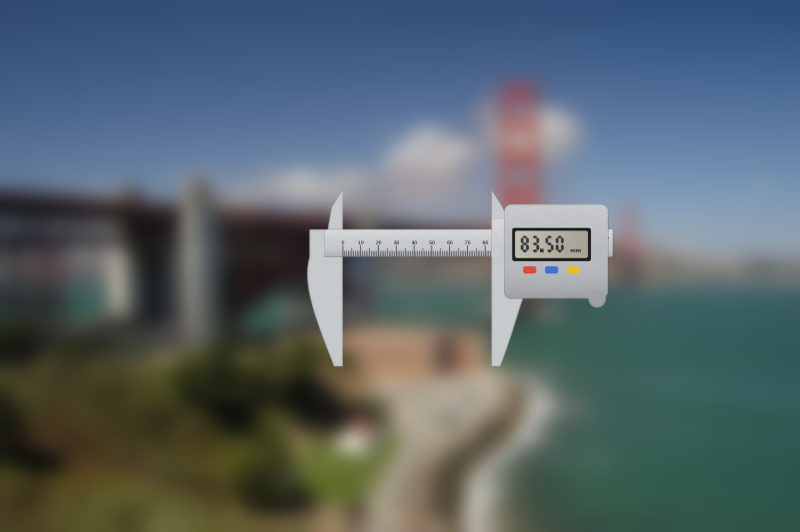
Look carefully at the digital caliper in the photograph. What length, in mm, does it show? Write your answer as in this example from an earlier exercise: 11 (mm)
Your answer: 83.50 (mm)
